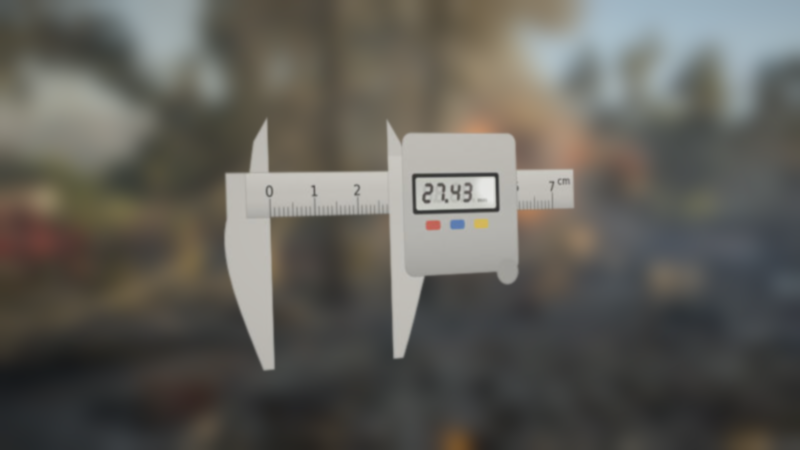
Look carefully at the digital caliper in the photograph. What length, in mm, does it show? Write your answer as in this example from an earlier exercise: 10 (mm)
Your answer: 27.43 (mm)
